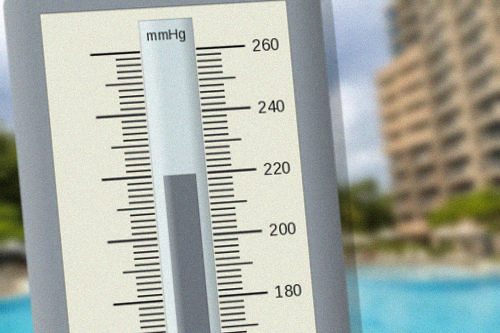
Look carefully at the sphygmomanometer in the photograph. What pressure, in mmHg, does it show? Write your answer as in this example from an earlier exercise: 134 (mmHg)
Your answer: 220 (mmHg)
